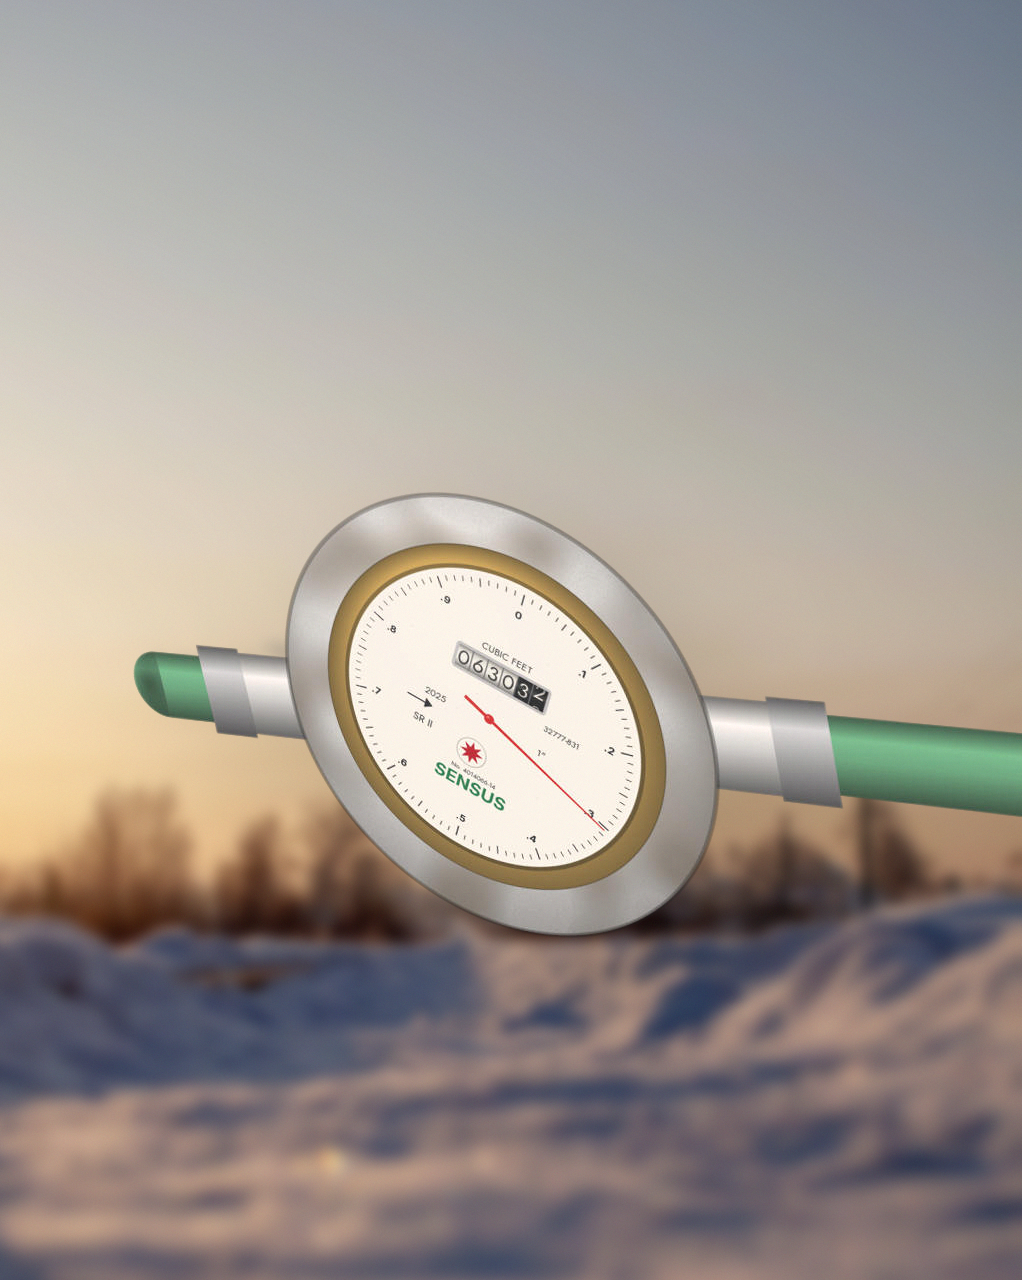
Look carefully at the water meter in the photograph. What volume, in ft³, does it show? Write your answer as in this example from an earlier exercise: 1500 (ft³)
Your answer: 63032.30 (ft³)
